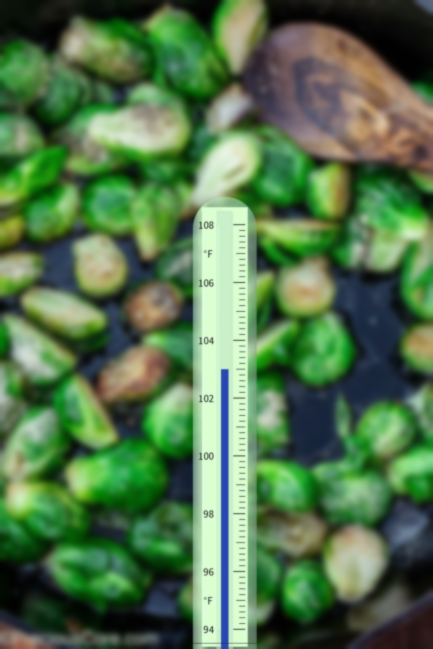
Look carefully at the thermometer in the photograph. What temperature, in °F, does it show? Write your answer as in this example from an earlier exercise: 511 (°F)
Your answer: 103 (°F)
